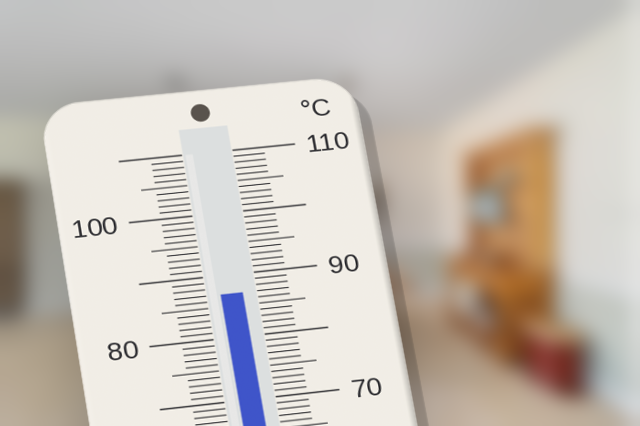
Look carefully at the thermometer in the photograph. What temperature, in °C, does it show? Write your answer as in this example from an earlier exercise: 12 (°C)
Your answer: 87 (°C)
